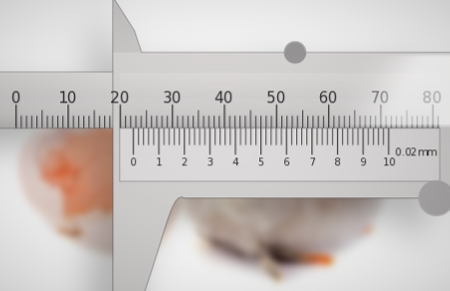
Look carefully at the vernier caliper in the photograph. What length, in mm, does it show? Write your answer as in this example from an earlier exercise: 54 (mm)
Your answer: 22.5 (mm)
